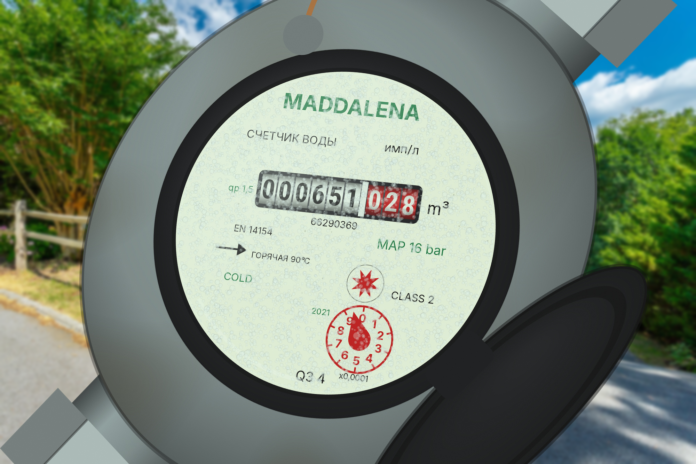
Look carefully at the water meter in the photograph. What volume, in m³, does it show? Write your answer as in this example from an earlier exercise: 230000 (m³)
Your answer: 651.0279 (m³)
